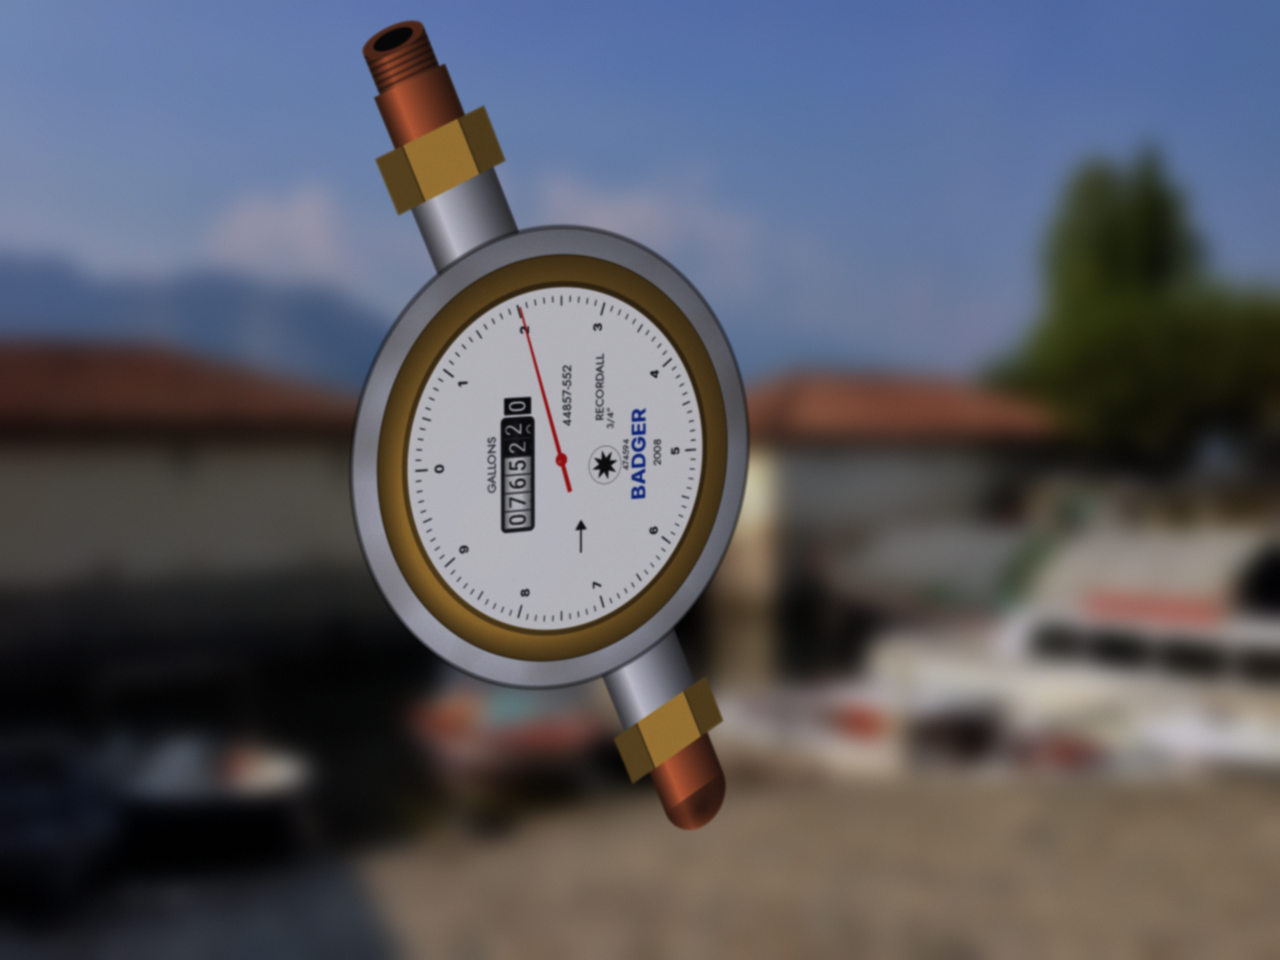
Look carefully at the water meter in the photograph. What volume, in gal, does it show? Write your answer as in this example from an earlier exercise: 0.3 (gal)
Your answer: 765222.0 (gal)
